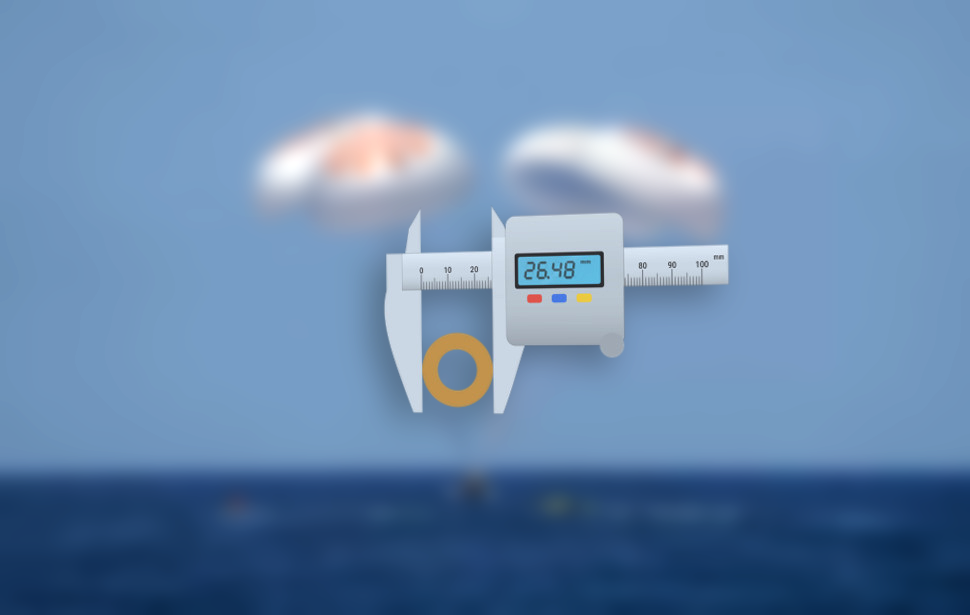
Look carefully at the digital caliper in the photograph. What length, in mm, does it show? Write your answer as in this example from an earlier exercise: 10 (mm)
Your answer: 26.48 (mm)
